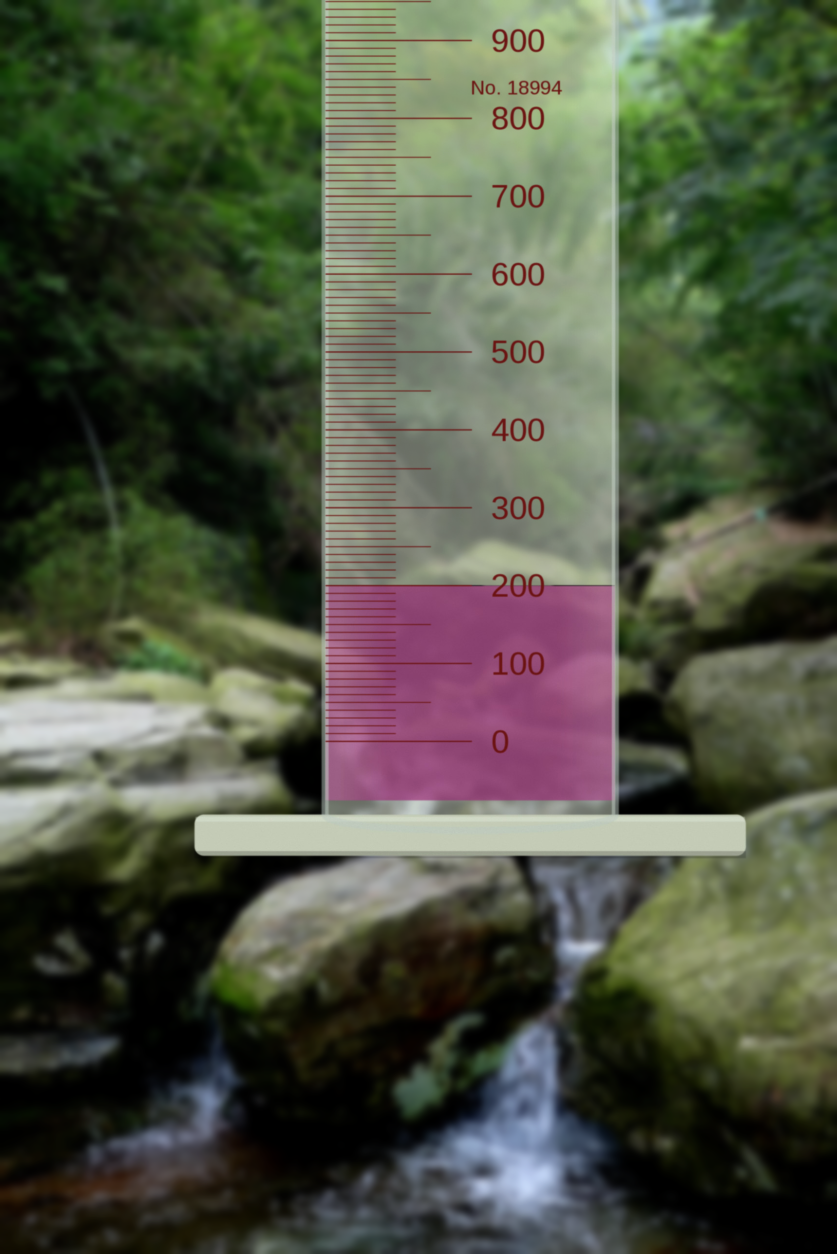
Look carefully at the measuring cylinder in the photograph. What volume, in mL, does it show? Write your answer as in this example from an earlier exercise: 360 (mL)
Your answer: 200 (mL)
